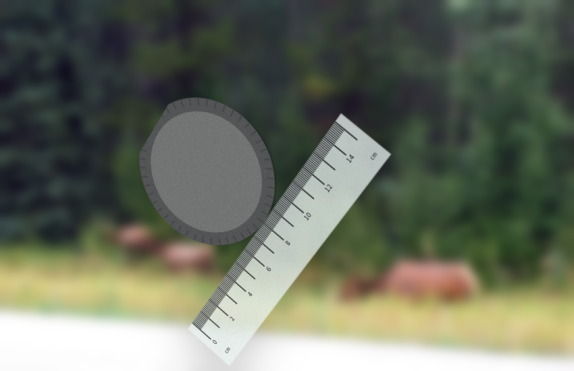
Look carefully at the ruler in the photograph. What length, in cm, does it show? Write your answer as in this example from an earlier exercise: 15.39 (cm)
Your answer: 8 (cm)
